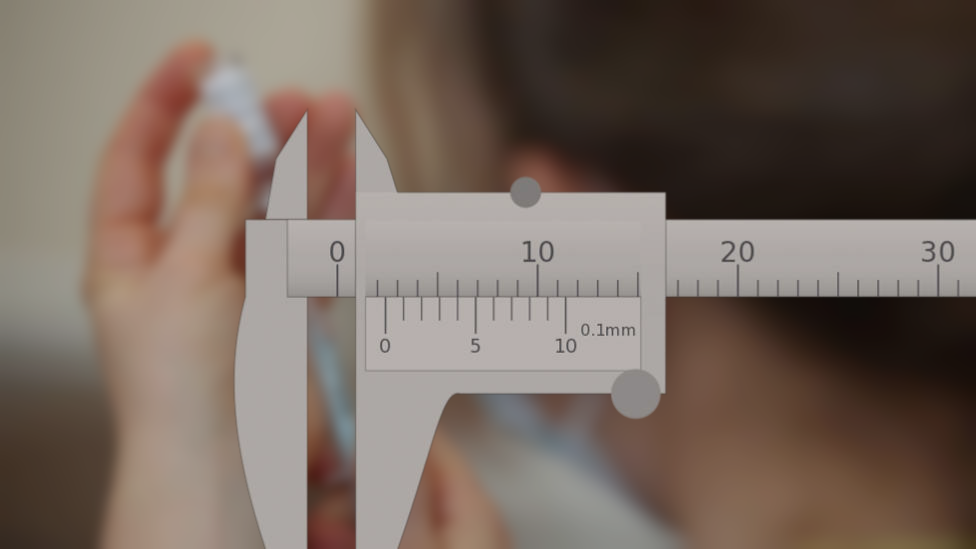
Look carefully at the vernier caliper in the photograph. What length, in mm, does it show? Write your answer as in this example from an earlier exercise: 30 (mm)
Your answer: 2.4 (mm)
